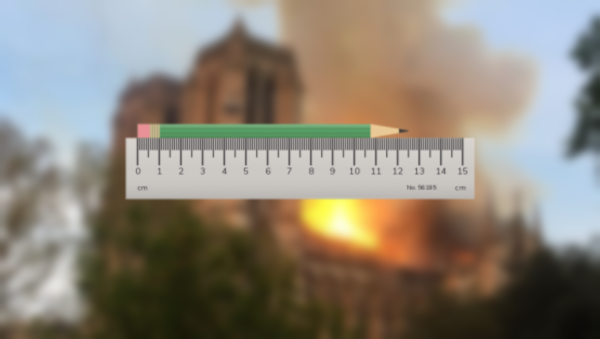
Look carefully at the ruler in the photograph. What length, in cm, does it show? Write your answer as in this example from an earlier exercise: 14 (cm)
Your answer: 12.5 (cm)
